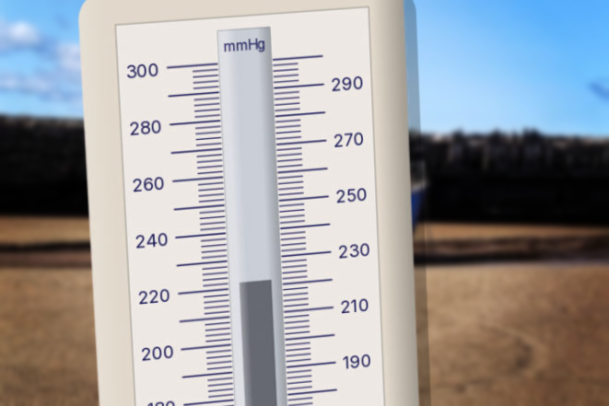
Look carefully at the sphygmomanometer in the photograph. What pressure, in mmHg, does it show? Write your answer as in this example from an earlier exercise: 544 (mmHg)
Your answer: 222 (mmHg)
